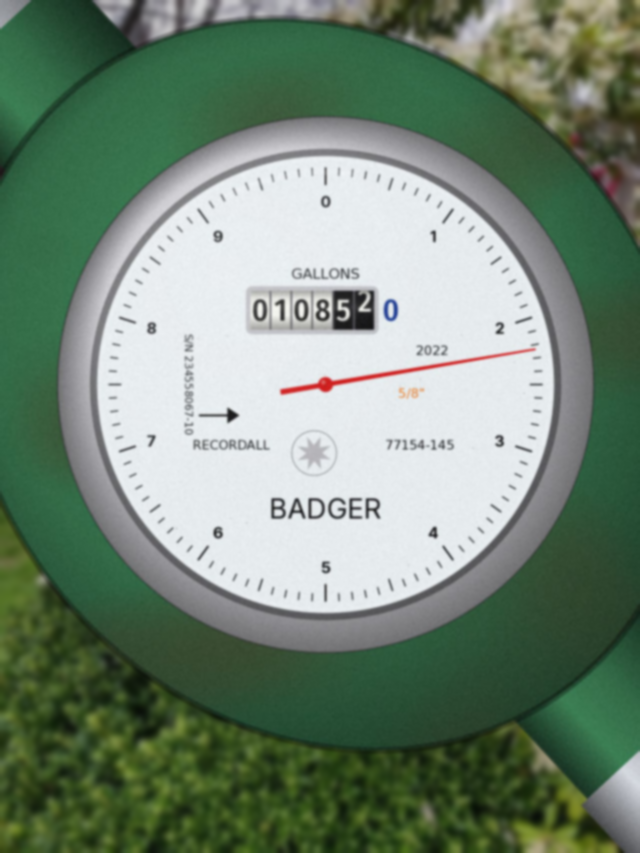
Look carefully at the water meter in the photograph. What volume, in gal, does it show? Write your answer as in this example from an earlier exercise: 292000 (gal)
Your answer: 108522.2 (gal)
